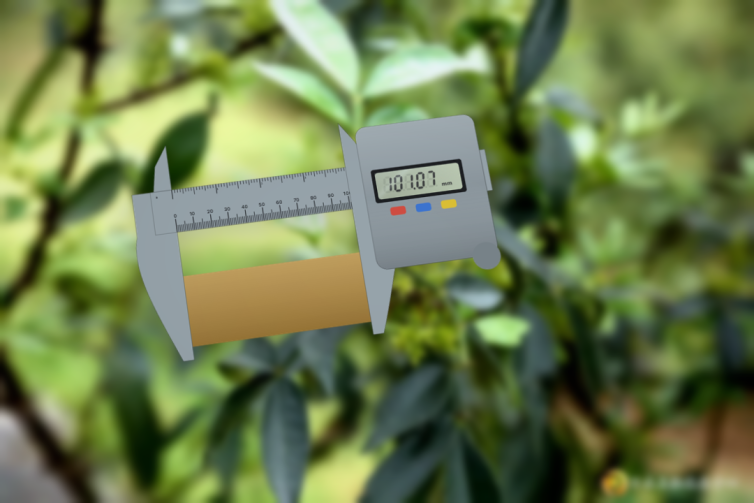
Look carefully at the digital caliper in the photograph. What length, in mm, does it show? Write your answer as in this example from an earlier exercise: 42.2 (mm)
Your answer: 101.07 (mm)
